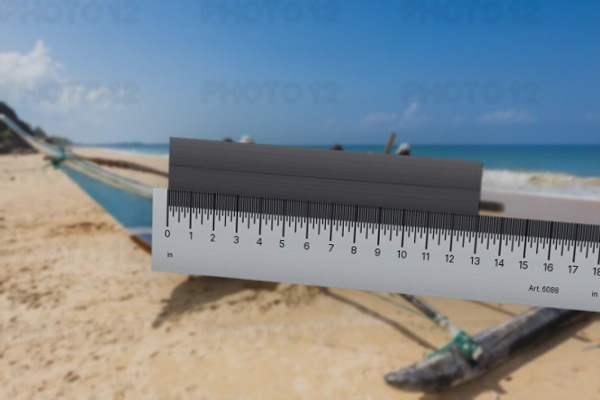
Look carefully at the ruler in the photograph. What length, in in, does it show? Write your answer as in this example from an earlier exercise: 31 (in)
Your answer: 13 (in)
